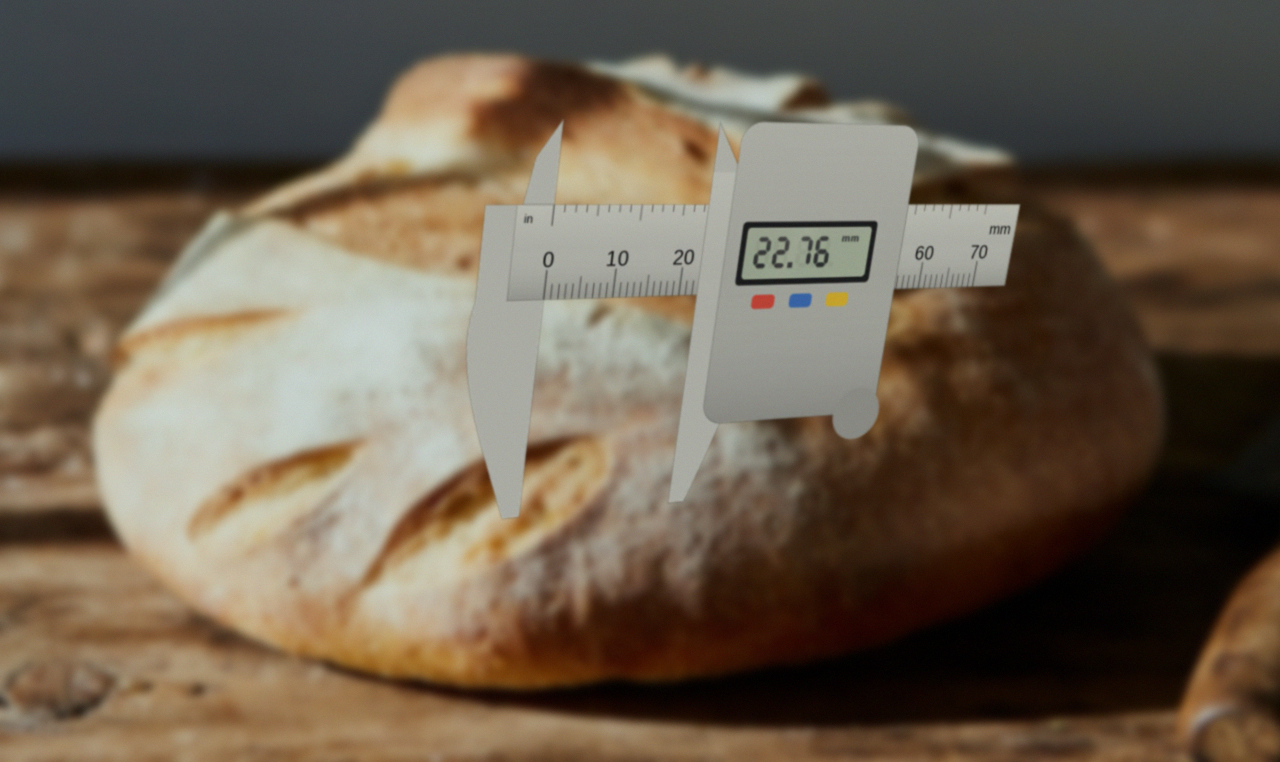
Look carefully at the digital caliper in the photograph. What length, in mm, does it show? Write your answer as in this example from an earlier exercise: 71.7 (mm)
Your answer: 22.76 (mm)
